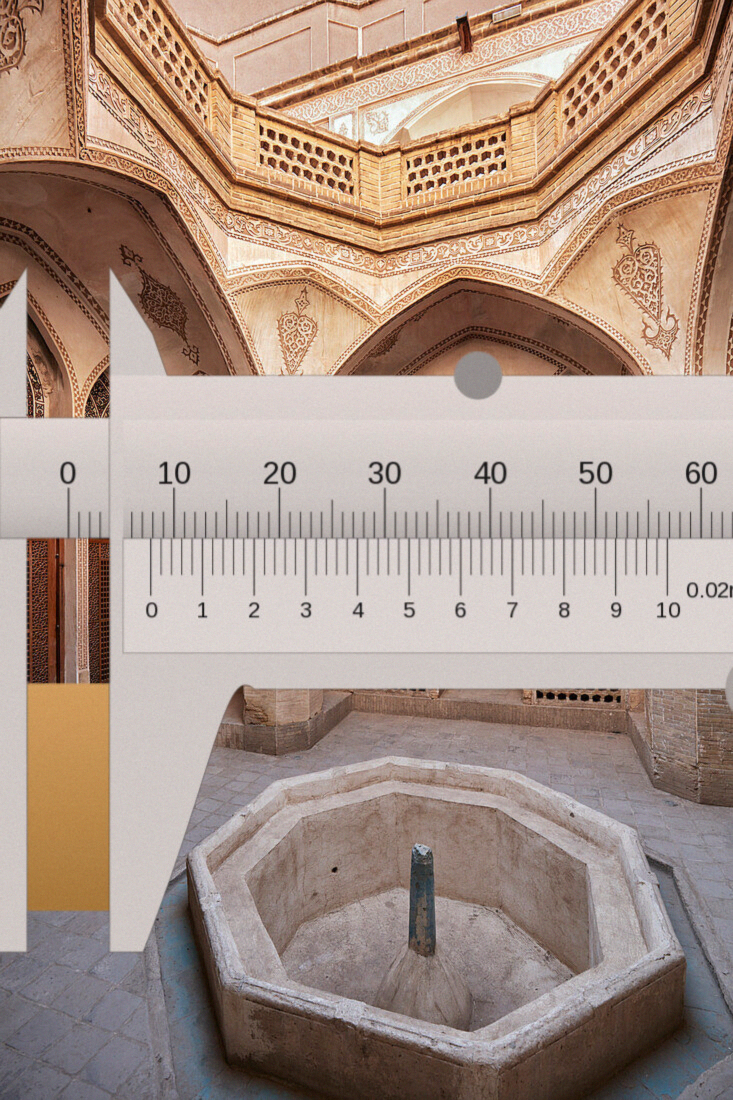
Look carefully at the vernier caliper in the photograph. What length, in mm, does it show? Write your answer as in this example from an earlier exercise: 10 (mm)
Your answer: 7.8 (mm)
